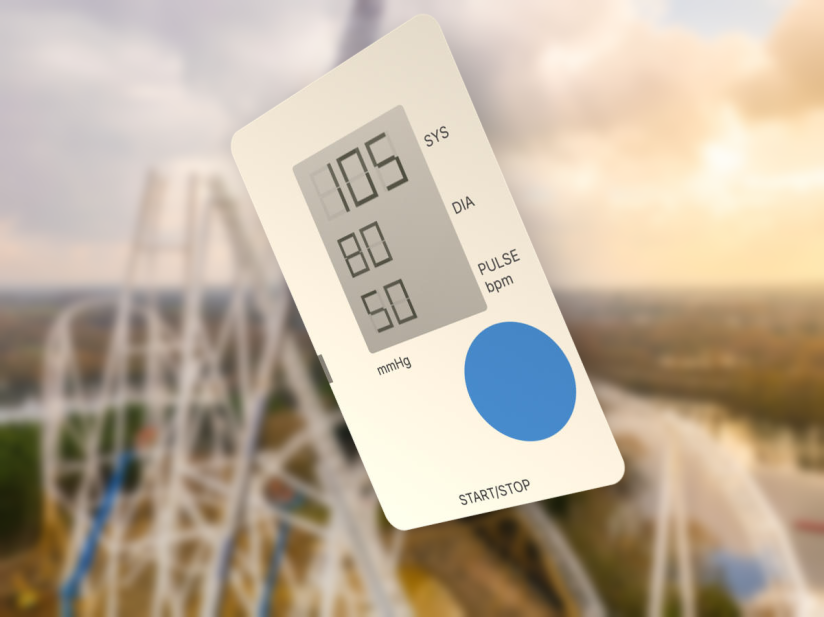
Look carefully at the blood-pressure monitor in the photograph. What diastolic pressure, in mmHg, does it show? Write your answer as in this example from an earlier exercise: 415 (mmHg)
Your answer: 80 (mmHg)
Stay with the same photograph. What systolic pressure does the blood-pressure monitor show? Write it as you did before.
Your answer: 105 (mmHg)
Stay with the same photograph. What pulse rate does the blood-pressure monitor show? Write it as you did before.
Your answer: 50 (bpm)
